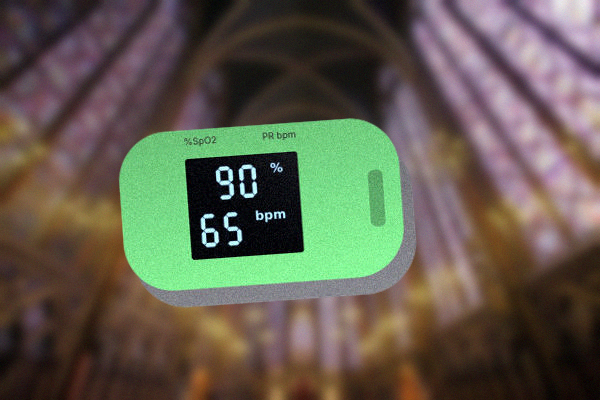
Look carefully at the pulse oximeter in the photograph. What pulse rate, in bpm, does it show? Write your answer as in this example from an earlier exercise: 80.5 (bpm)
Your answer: 65 (bpm)
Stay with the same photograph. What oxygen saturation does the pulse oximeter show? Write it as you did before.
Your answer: 90 (%)
